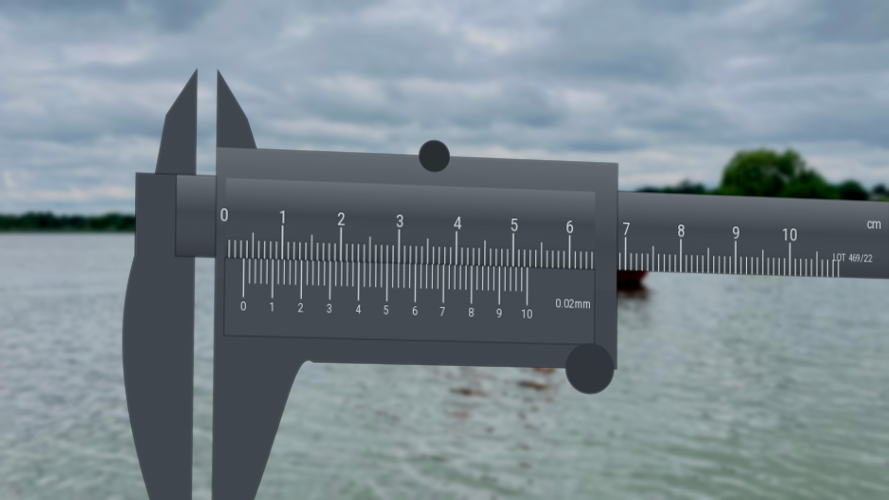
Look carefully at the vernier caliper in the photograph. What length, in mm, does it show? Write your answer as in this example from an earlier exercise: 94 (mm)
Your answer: 3.5 (mm)
